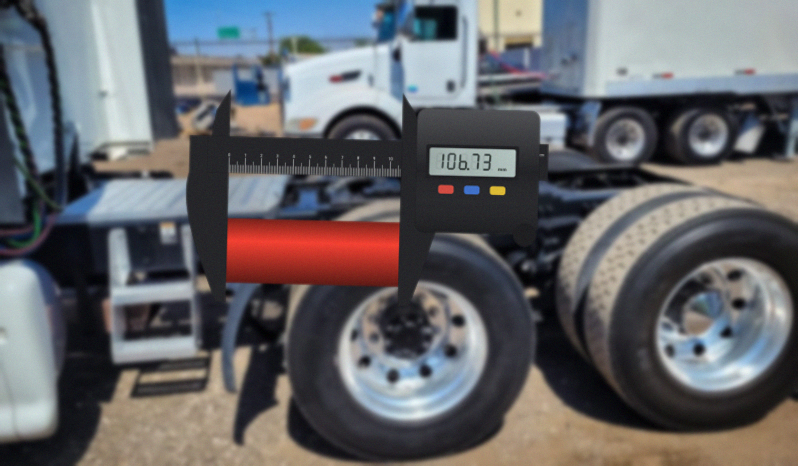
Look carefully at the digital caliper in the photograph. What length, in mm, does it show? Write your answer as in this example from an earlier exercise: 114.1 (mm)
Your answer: 106.73 (mm)
